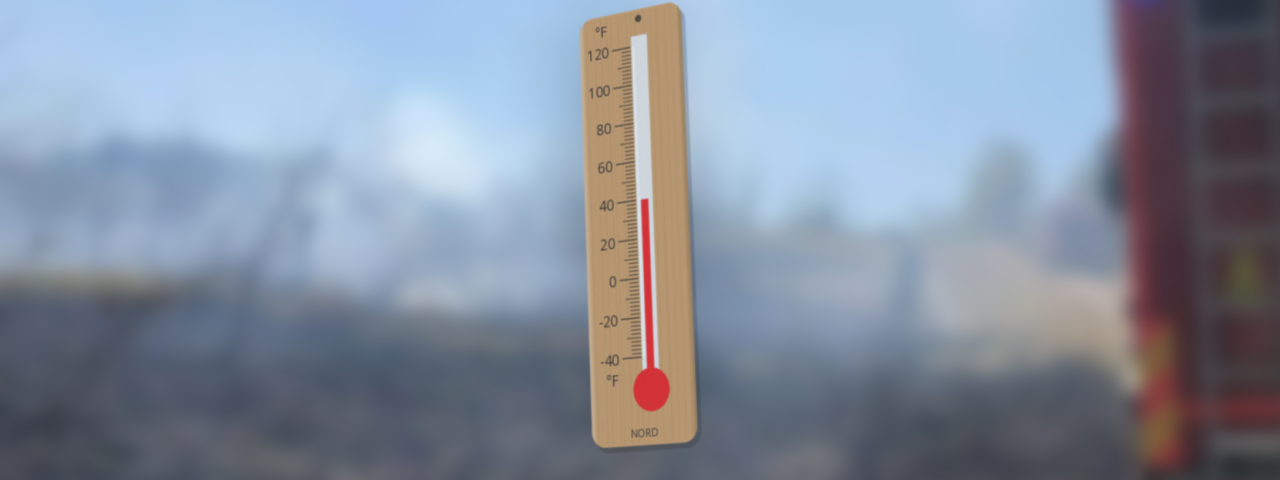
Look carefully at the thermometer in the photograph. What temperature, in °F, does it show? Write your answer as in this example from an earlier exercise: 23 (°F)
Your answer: 40 (°F)
